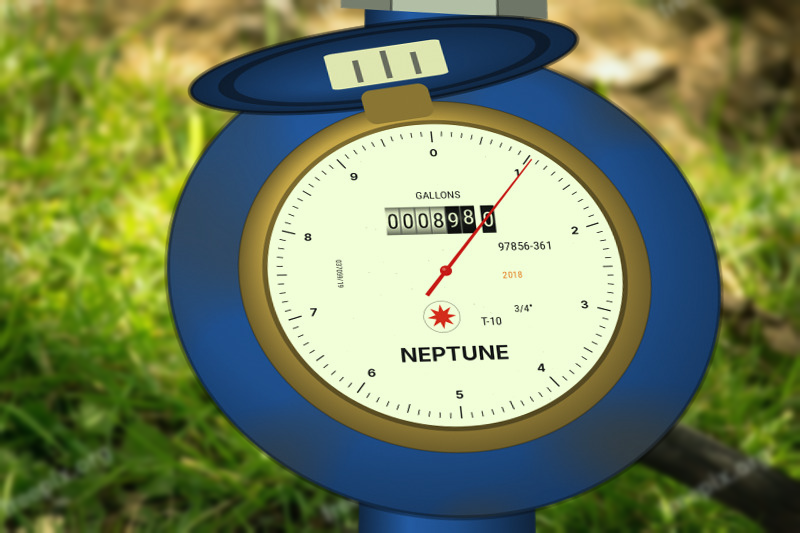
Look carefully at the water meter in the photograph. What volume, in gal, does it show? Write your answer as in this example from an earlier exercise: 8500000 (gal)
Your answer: 8981.0 (gal)
